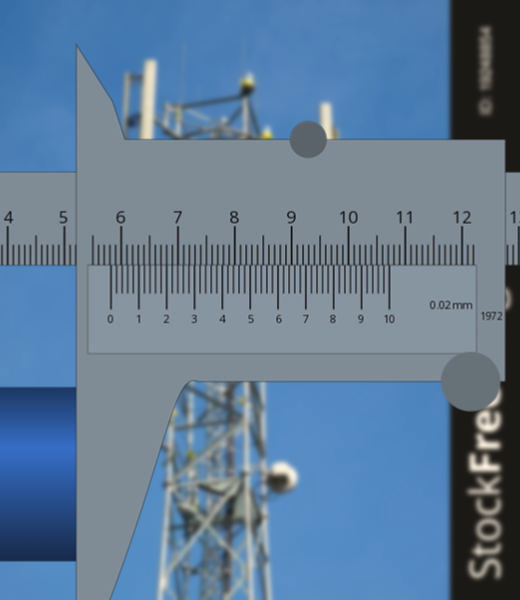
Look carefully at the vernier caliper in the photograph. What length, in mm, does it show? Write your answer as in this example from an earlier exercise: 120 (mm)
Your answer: 58.2 (mm)
